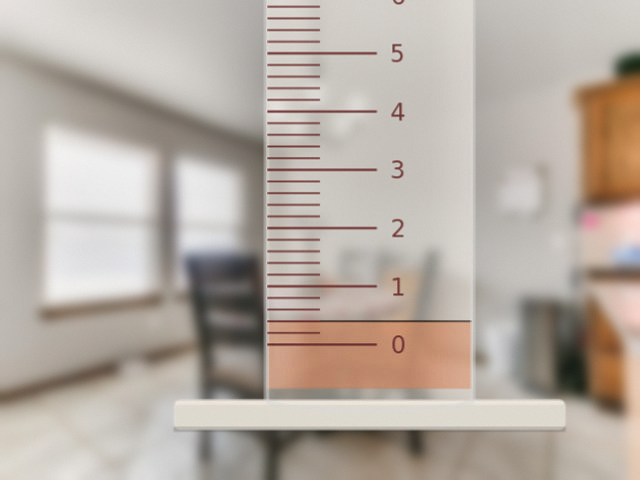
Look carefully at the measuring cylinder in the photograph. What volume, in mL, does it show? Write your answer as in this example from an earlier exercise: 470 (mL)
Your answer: 0.4 (mL)
